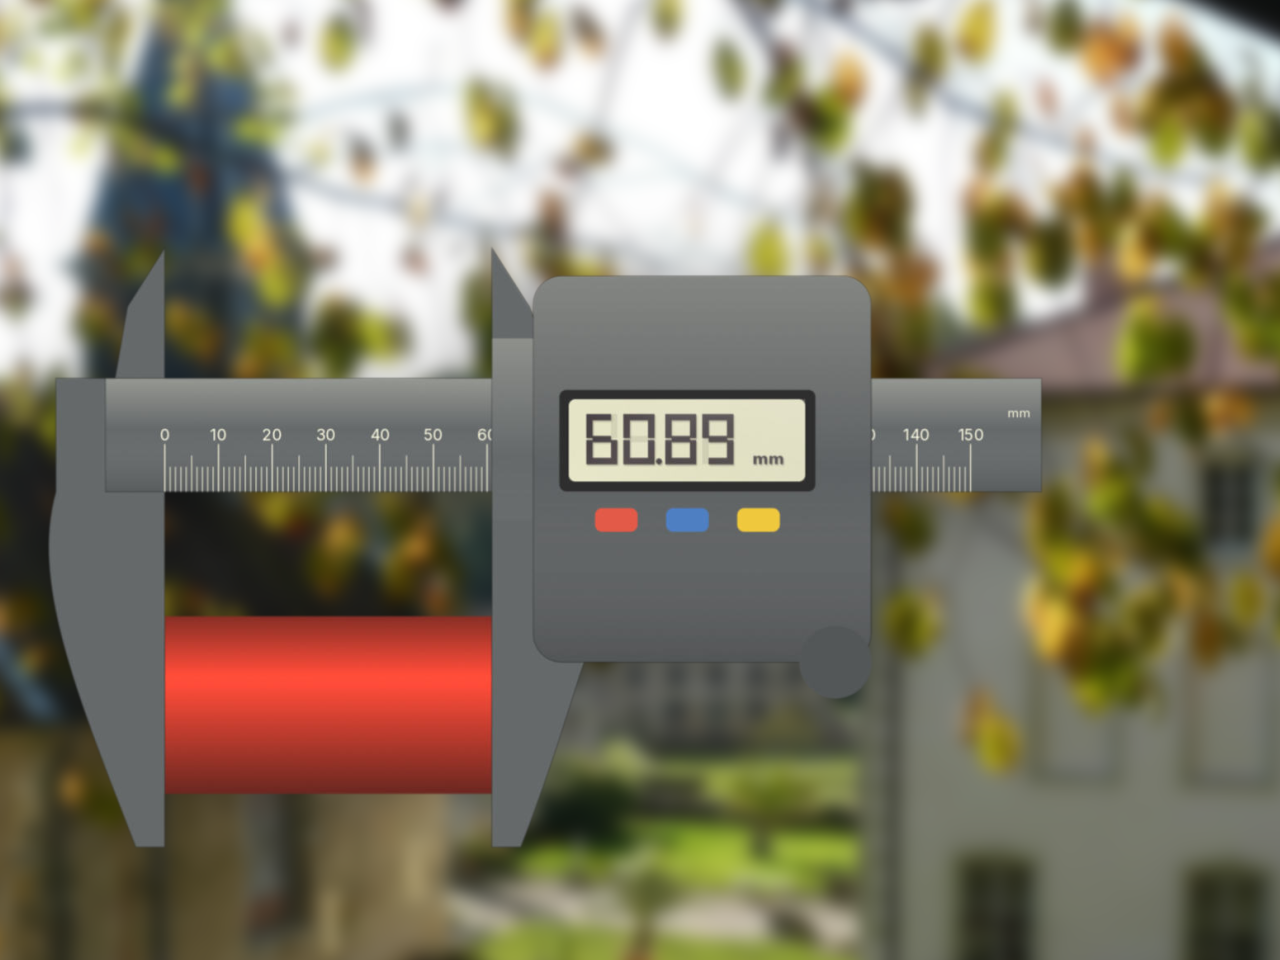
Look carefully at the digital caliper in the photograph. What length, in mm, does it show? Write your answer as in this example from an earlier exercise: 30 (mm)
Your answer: 60.89 (mm)
